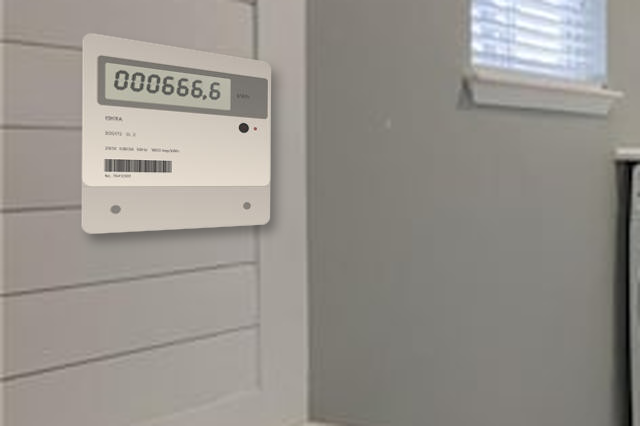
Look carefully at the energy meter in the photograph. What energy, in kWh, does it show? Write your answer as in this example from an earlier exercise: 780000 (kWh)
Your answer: 666.6 (kWh)
